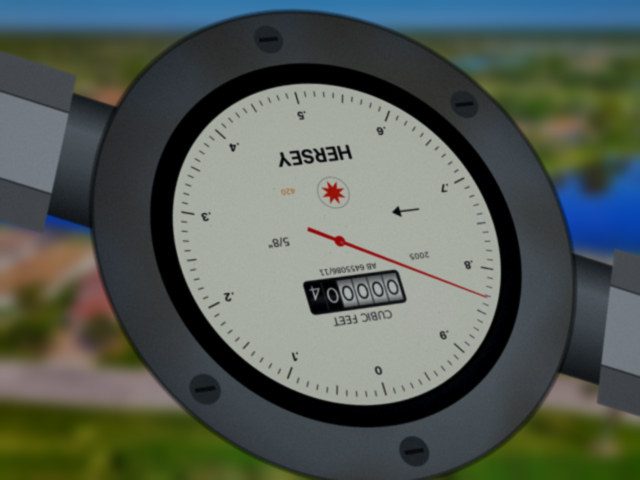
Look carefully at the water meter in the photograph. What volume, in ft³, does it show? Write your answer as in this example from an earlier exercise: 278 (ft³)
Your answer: 3.83 (ft³)
